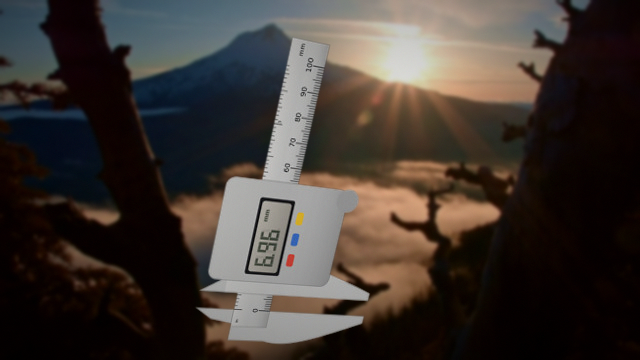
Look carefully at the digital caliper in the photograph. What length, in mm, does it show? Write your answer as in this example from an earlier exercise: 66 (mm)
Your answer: 6.96 (mm)
